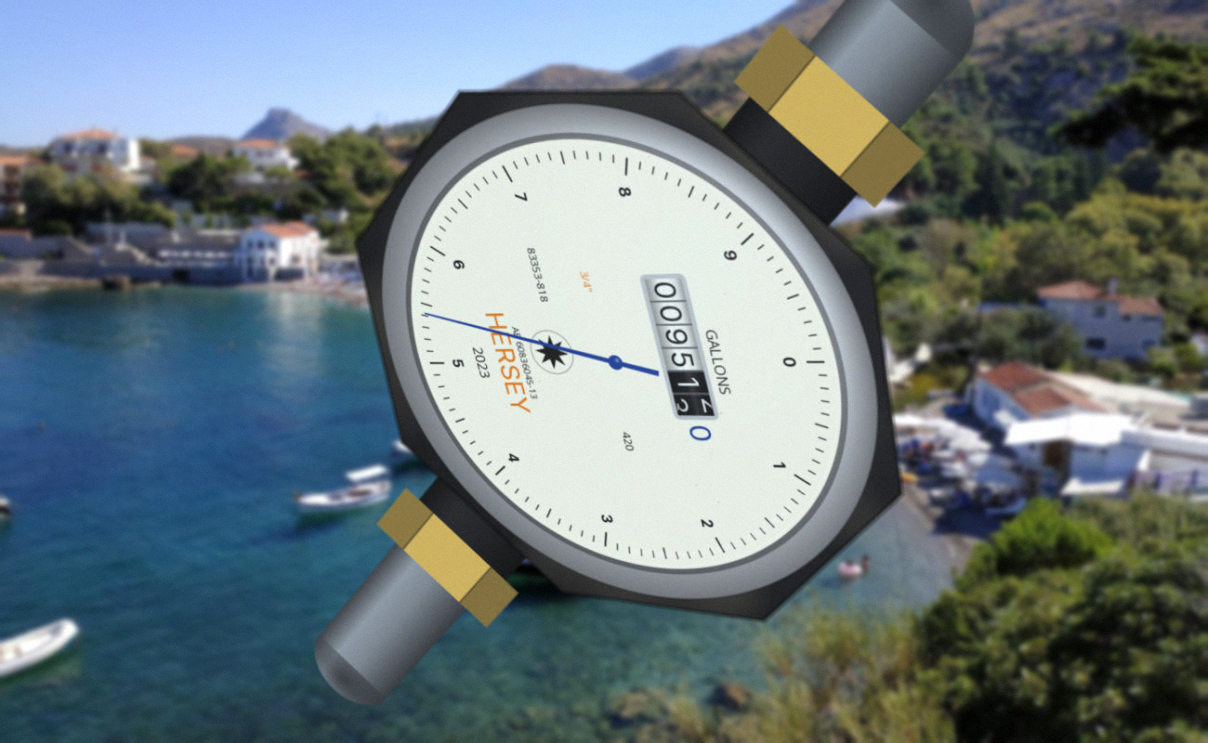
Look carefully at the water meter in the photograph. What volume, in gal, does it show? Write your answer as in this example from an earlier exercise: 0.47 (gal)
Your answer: 95125.4 (gal)
